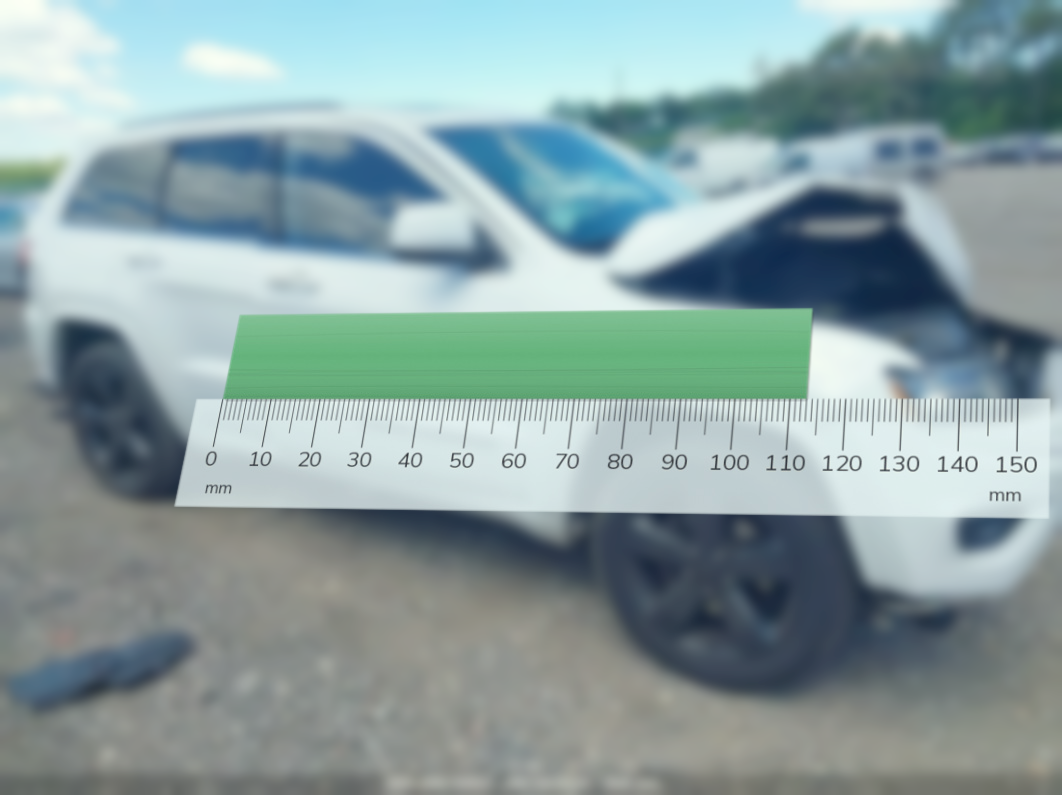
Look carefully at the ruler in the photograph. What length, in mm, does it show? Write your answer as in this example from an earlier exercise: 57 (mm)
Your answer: 113 (mm)
